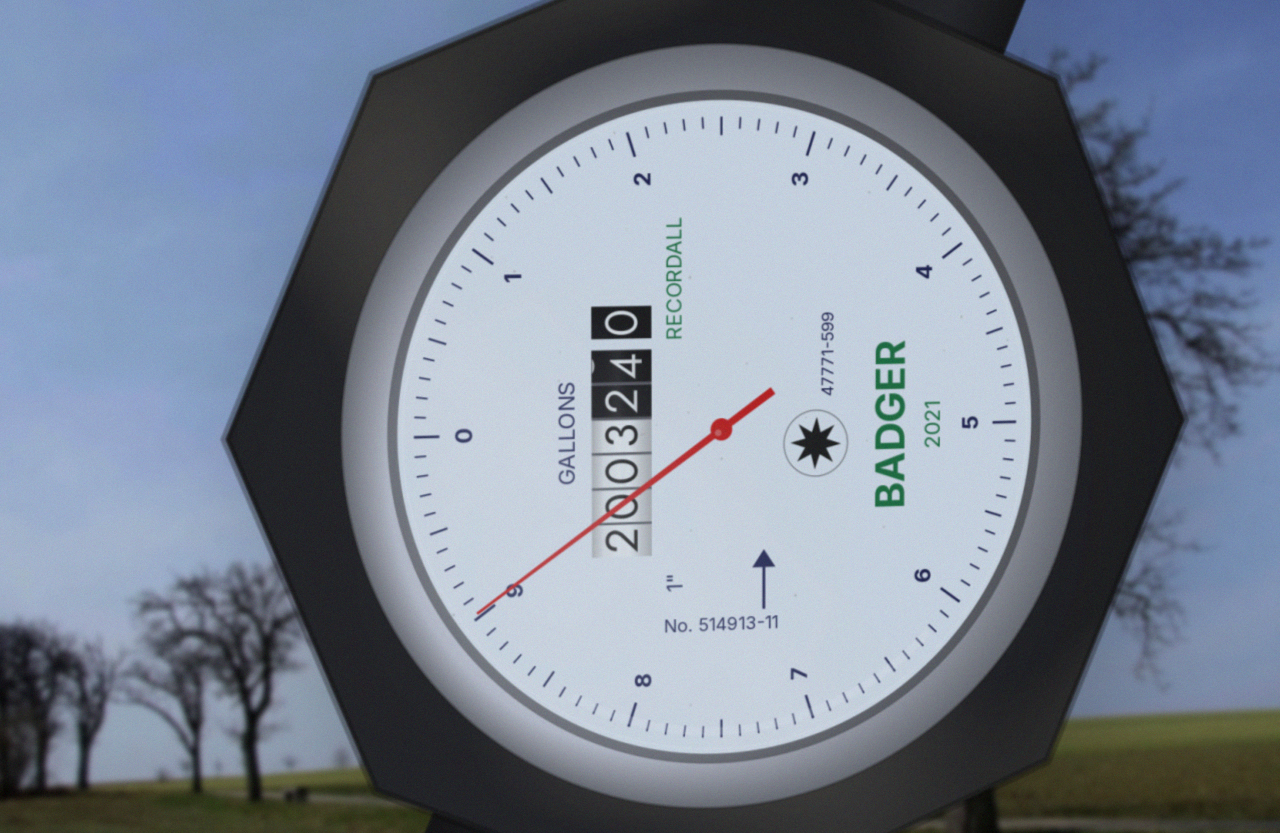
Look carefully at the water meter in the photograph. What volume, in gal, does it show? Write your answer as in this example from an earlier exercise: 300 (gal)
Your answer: 2003239.0 (gal)
